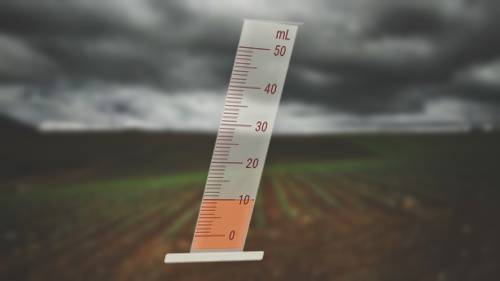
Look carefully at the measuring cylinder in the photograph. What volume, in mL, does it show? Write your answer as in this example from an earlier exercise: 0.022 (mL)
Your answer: 10 (mL)
